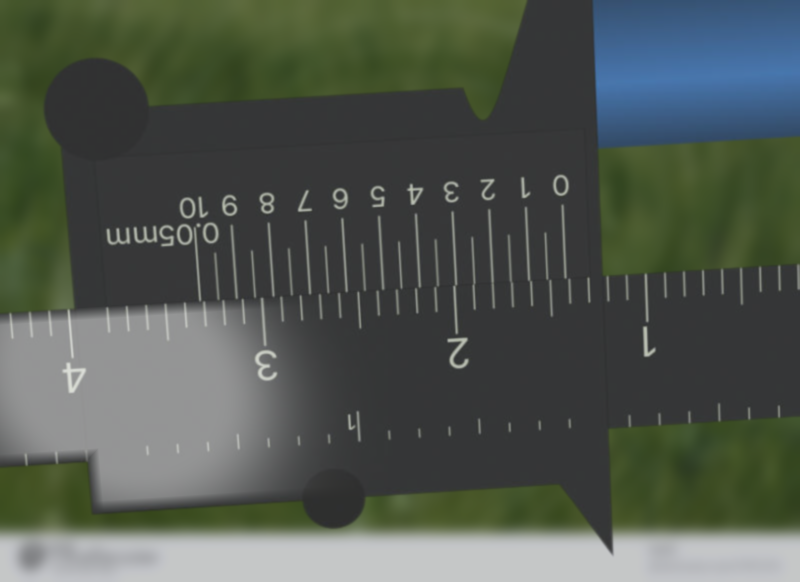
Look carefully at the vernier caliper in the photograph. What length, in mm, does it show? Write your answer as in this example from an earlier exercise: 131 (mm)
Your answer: 14.2 (mm)
